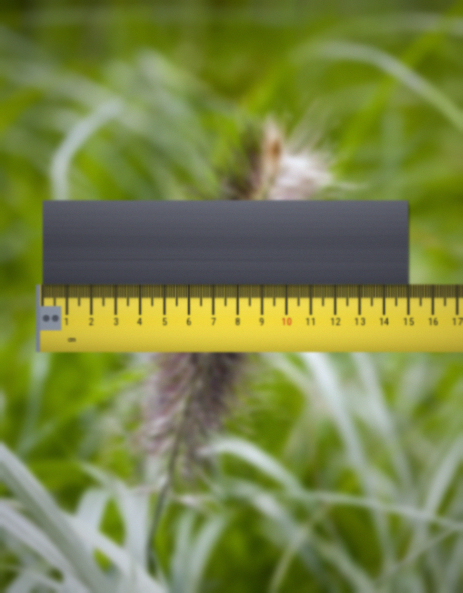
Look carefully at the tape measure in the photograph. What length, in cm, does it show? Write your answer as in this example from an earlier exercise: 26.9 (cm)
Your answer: 15 (cm)
